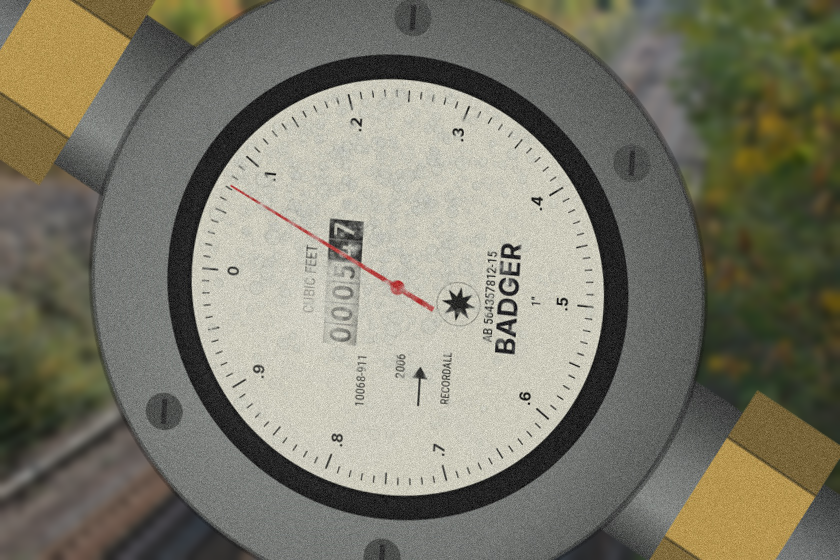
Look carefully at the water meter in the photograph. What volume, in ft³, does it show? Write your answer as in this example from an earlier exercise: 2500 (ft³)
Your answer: 547.07 (ft³)
